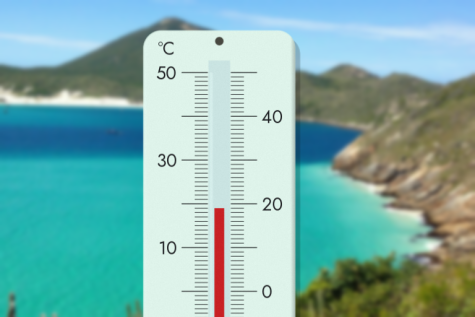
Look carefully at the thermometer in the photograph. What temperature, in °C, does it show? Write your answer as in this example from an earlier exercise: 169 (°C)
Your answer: 19 (°C)
